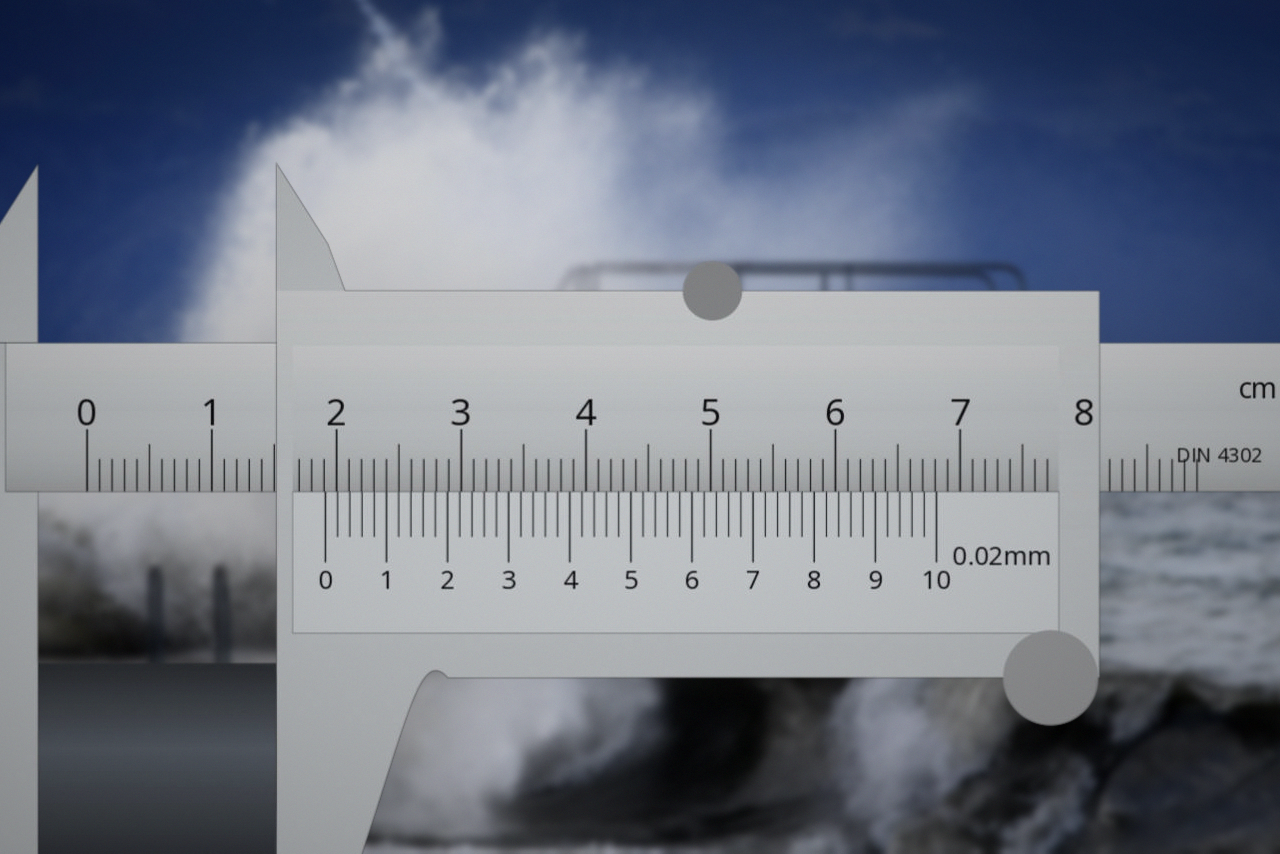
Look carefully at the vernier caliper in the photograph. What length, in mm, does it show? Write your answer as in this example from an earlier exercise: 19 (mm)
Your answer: 19.1 (mm)
